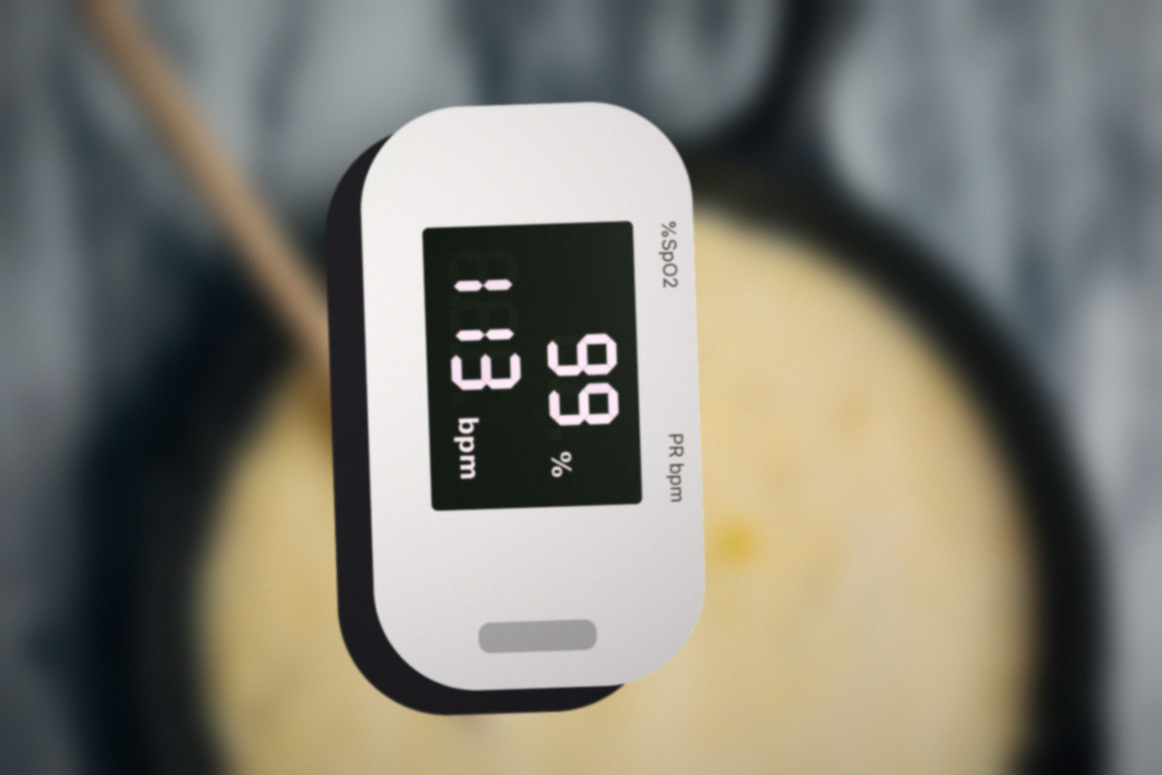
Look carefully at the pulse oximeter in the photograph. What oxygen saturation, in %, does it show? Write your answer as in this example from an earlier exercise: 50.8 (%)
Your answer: 99 (%)
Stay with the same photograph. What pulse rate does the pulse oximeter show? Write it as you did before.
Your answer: 113 (bpm)
